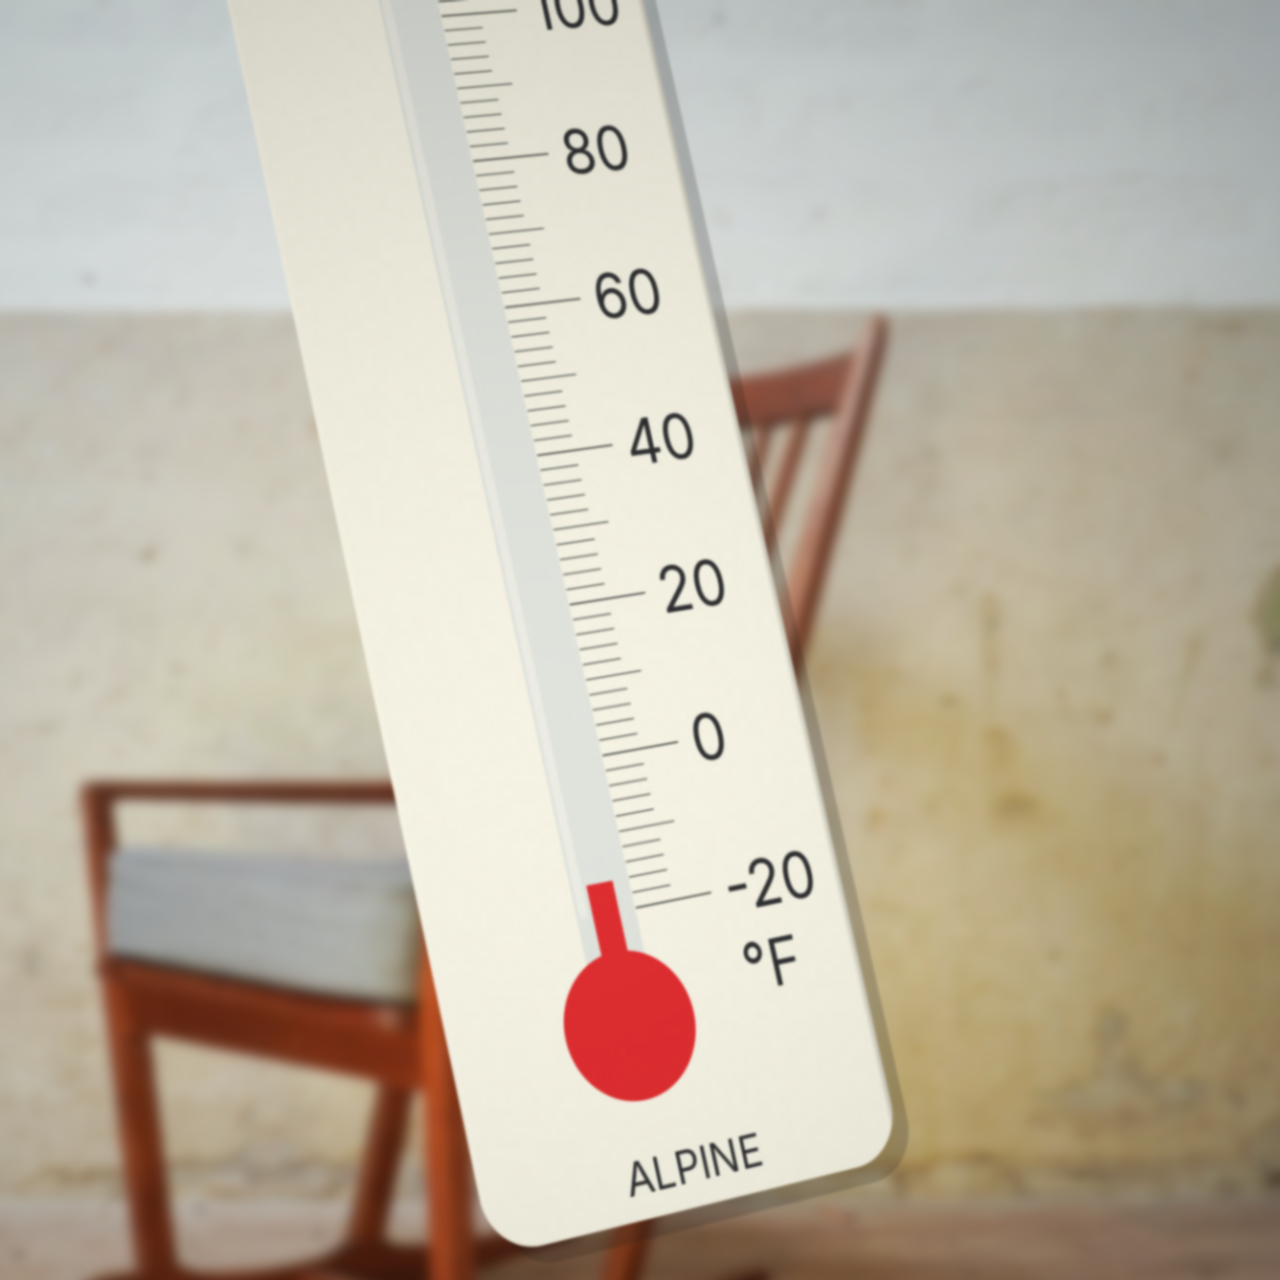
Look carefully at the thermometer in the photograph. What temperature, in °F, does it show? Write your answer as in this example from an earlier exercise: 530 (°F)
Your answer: -16 (°F)
